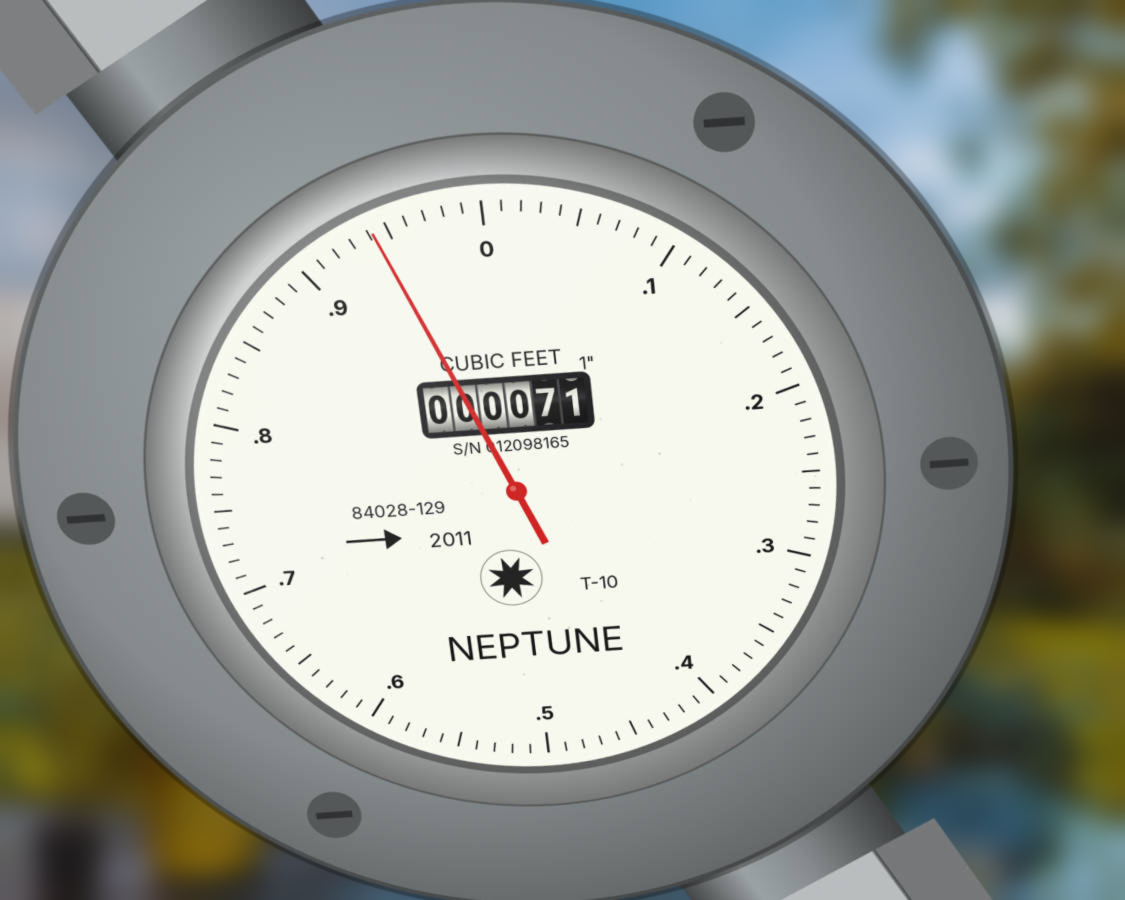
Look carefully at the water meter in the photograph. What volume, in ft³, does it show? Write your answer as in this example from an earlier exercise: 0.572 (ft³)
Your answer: 70.94 (ft³)
